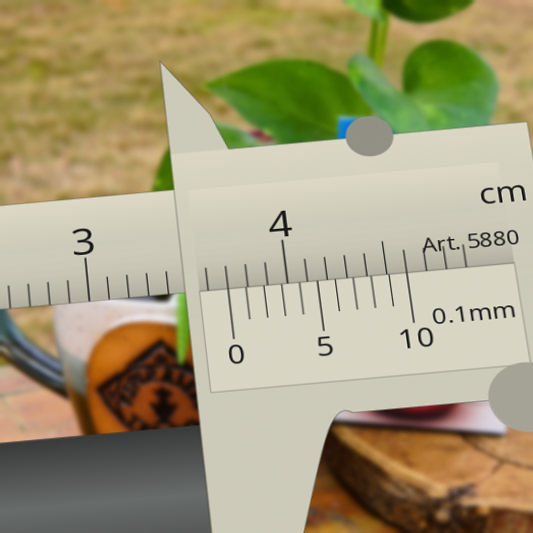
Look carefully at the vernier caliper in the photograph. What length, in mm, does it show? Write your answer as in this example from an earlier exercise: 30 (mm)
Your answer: 37.0 (mm)
